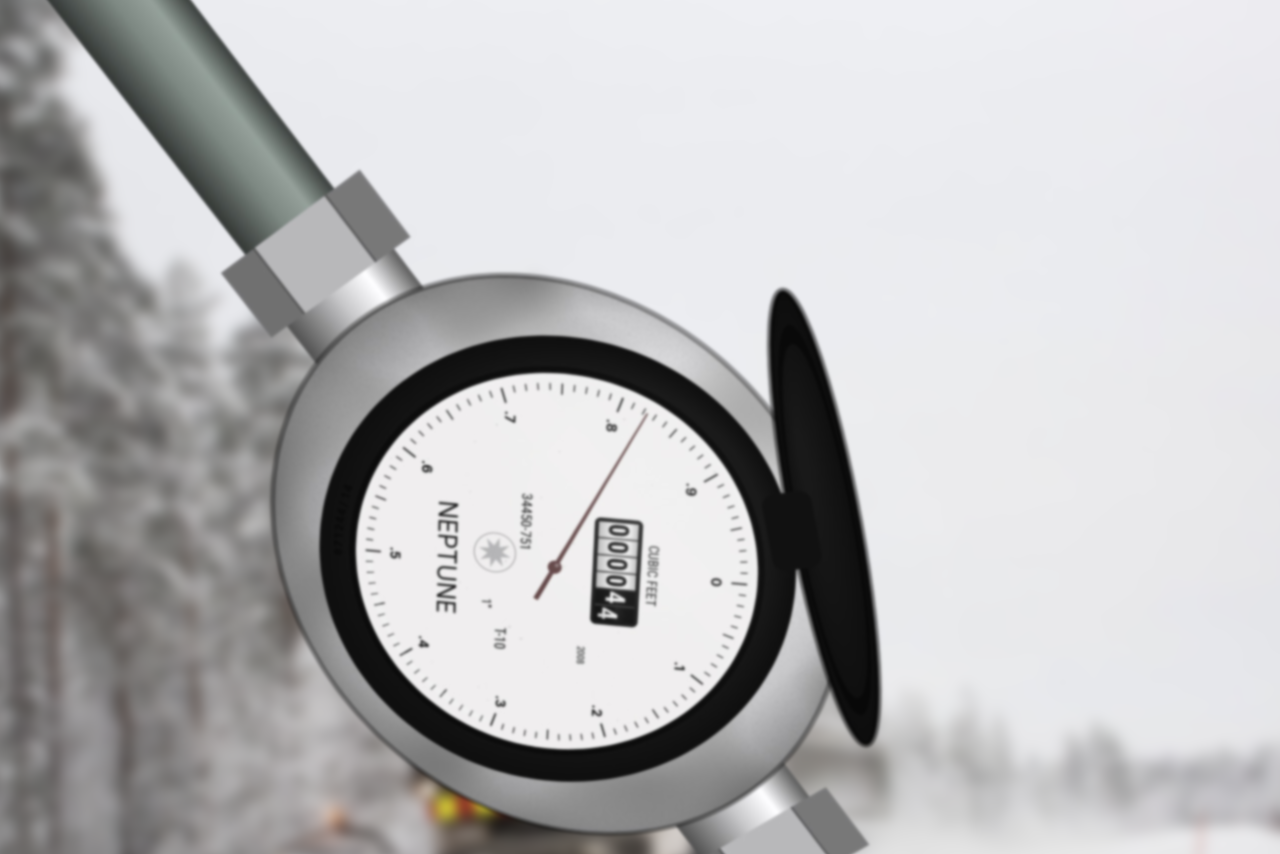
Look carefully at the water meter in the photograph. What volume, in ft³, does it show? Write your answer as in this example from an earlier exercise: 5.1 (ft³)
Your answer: 43.82 (ft³)
